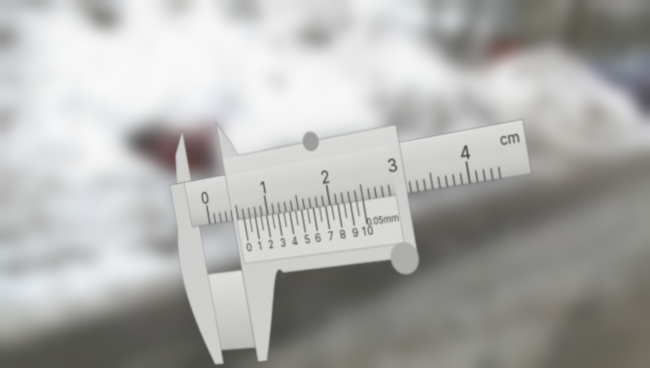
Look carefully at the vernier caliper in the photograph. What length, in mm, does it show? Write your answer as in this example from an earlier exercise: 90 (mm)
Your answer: 6.0 (mm)
